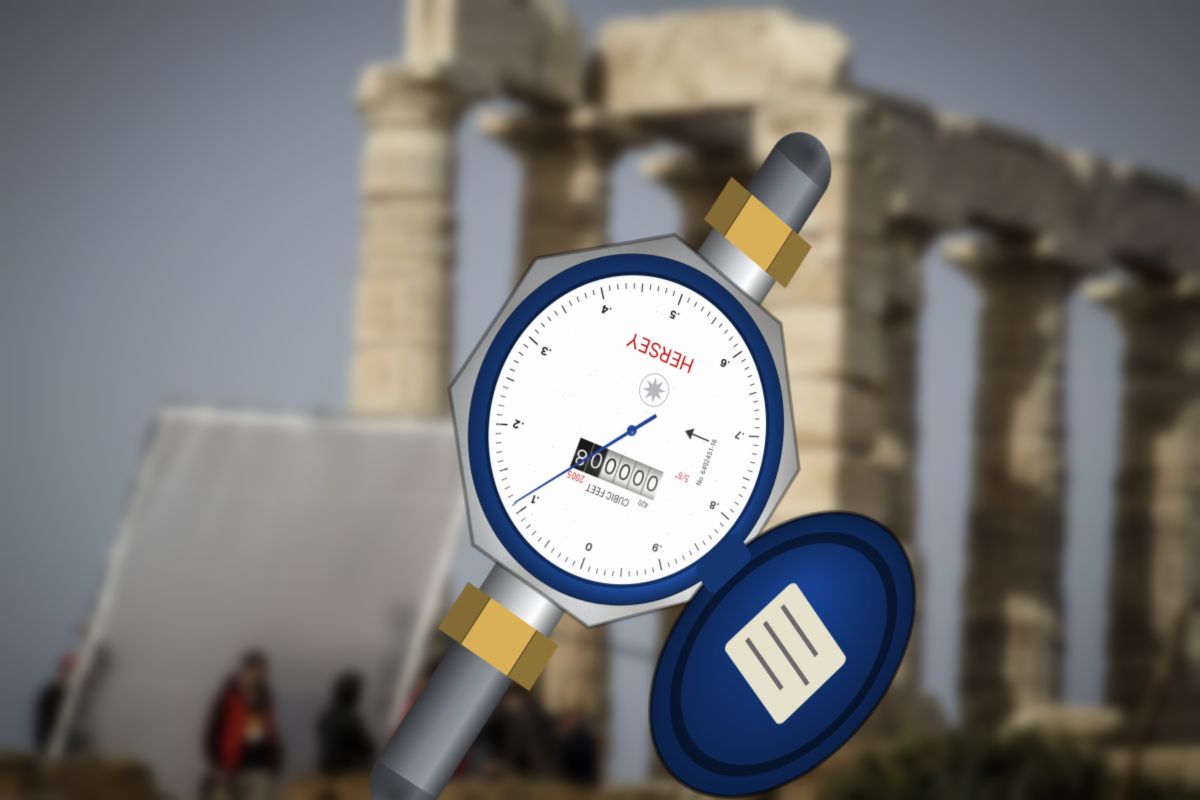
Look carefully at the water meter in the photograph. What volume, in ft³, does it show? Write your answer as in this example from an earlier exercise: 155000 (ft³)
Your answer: 8.11 (ft³)
